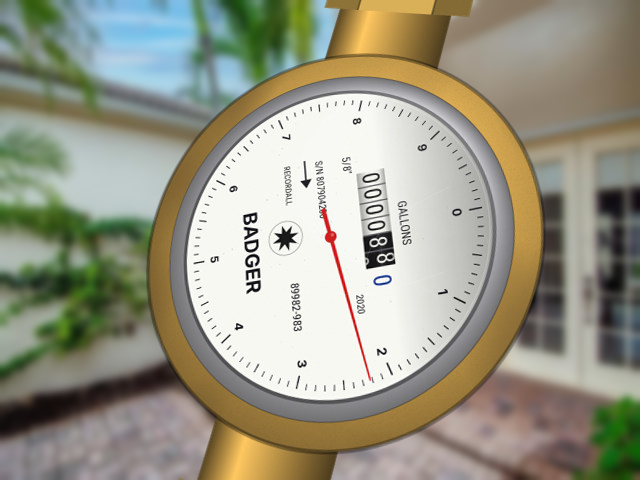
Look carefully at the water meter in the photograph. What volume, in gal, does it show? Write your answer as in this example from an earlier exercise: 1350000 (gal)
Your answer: 882.2 (gal)
